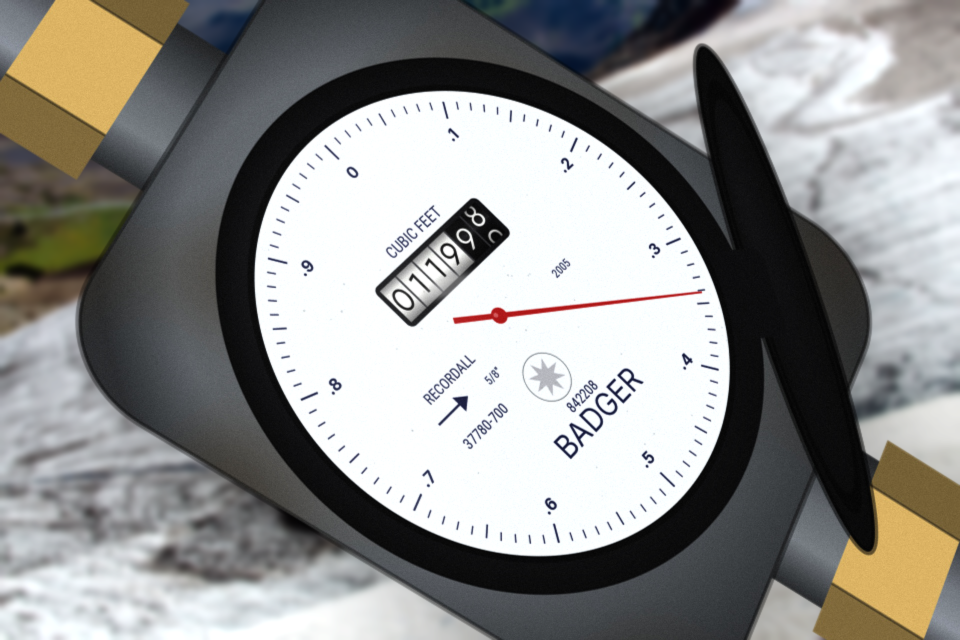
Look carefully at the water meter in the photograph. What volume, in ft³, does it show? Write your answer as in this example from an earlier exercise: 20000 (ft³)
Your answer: 11998.34 (ft³)
